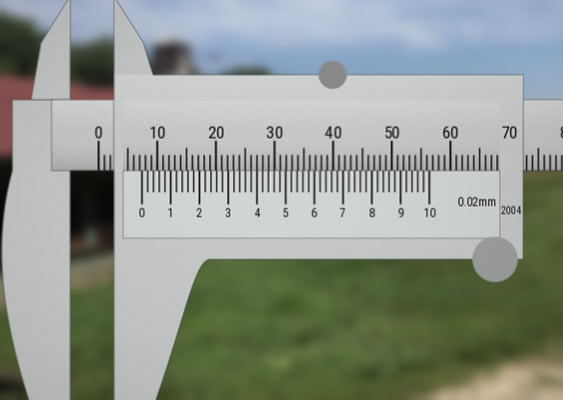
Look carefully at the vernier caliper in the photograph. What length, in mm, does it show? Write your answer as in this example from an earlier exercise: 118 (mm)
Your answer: 7.4 (mm)
